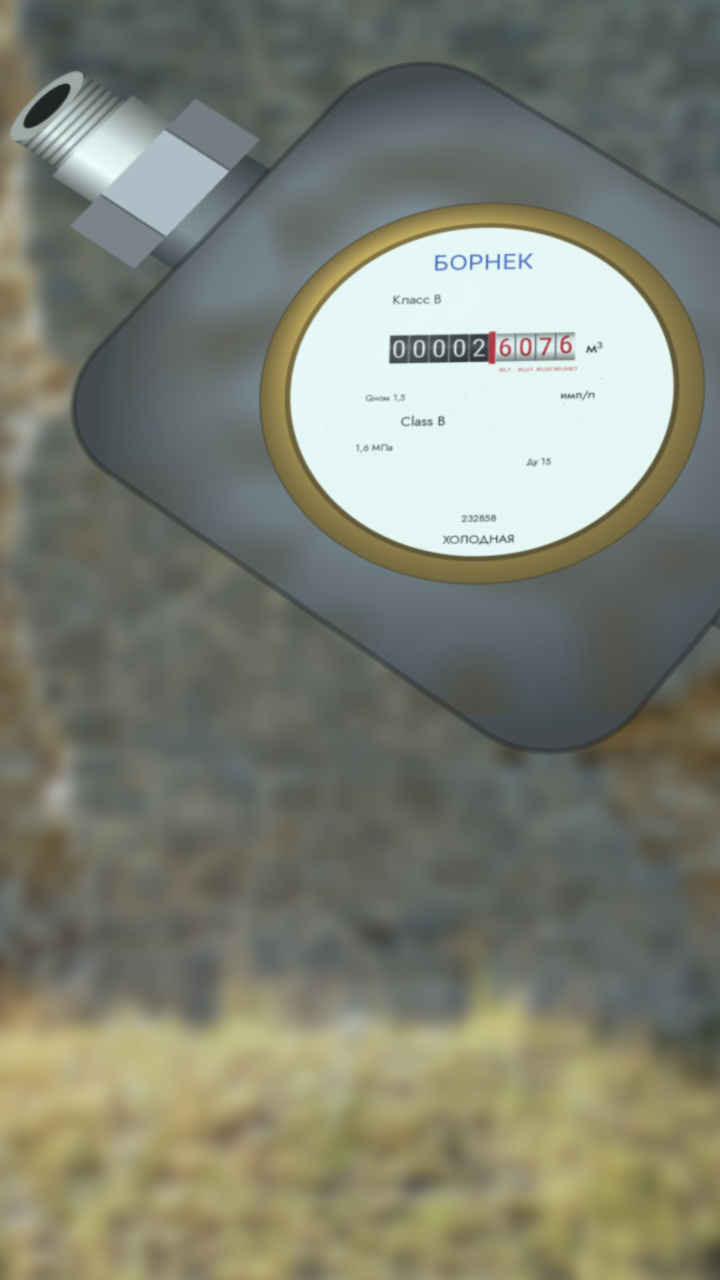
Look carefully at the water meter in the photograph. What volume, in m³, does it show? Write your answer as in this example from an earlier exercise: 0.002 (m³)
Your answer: 2.6076 (m³)
